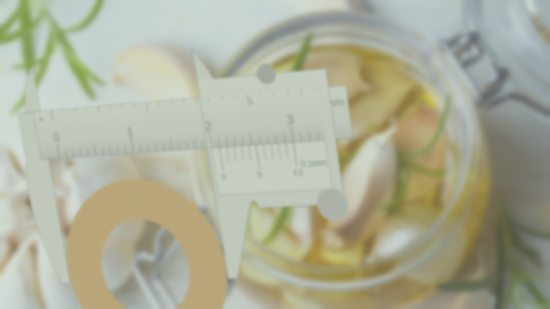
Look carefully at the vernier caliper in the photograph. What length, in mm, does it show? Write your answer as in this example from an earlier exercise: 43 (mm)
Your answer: 21.0 (mm)
